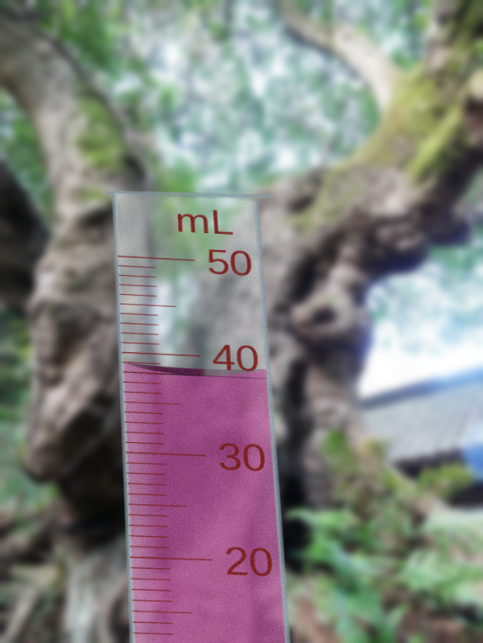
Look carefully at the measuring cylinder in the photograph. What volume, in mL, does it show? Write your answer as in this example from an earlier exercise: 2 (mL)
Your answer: 38 (mL)
